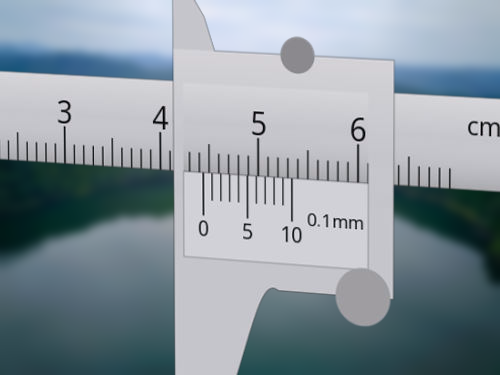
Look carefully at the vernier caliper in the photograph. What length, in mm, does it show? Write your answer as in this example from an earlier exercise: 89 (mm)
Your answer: 44.4 (mm)
